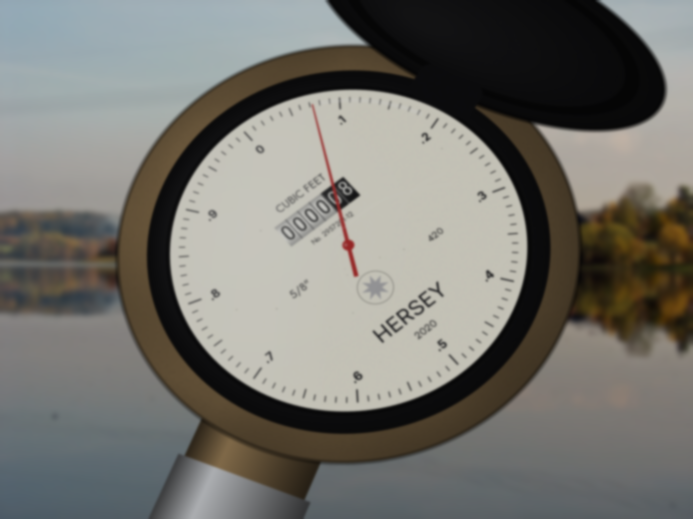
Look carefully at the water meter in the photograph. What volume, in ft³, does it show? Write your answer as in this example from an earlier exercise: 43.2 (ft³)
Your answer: 8.07 (ft³)
